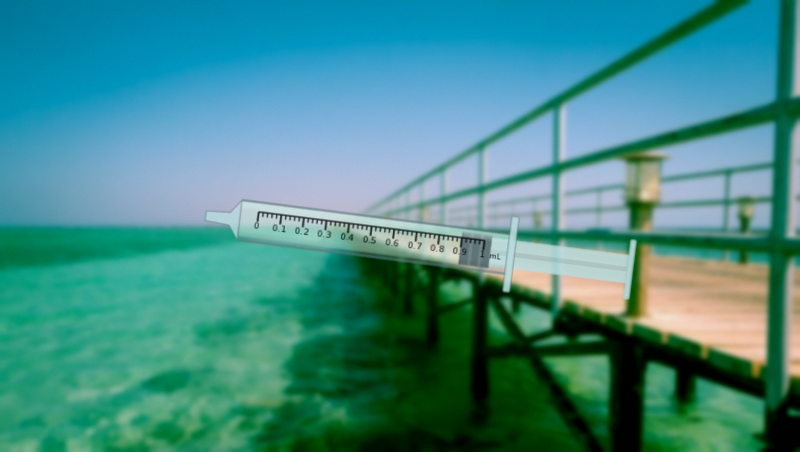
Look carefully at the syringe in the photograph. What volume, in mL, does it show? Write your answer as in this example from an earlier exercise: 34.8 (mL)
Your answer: 0.9 (mL)
